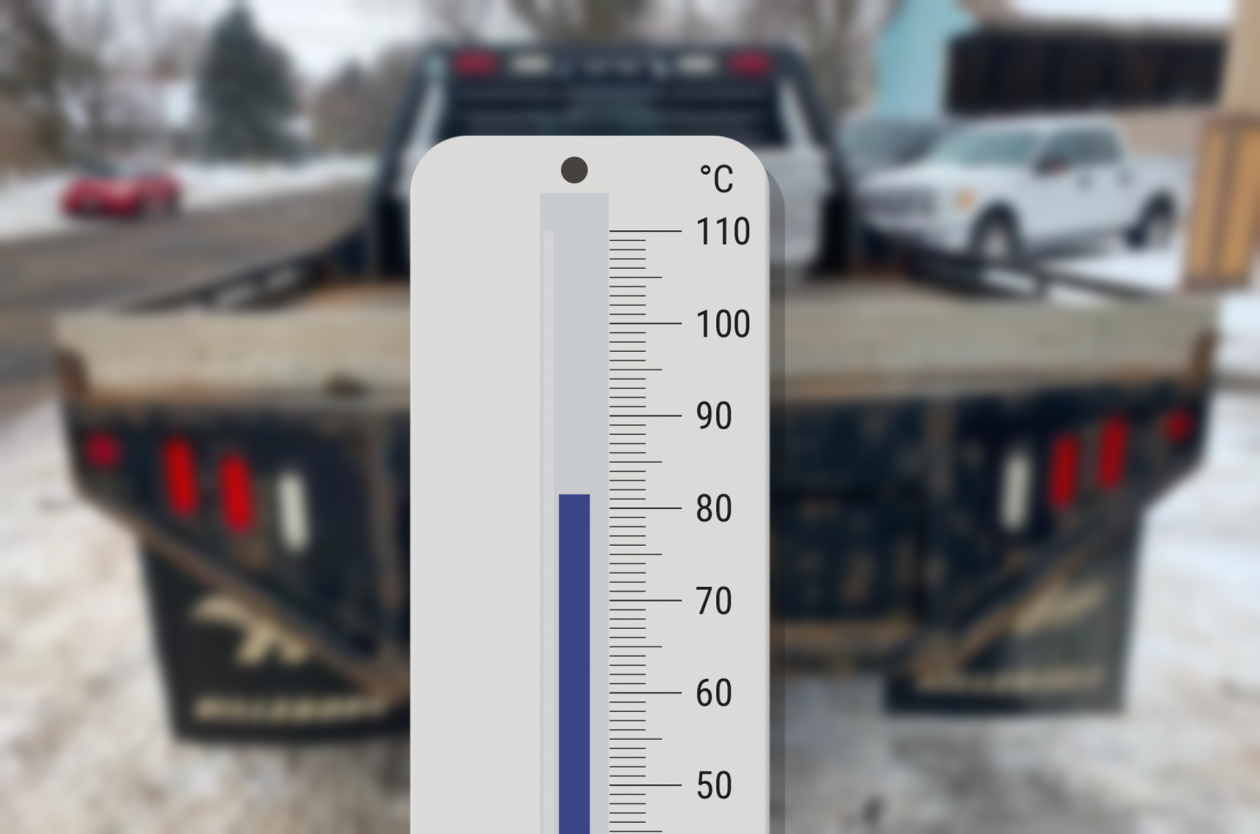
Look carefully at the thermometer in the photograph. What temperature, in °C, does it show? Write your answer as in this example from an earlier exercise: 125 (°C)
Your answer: 81.5 (°C)
